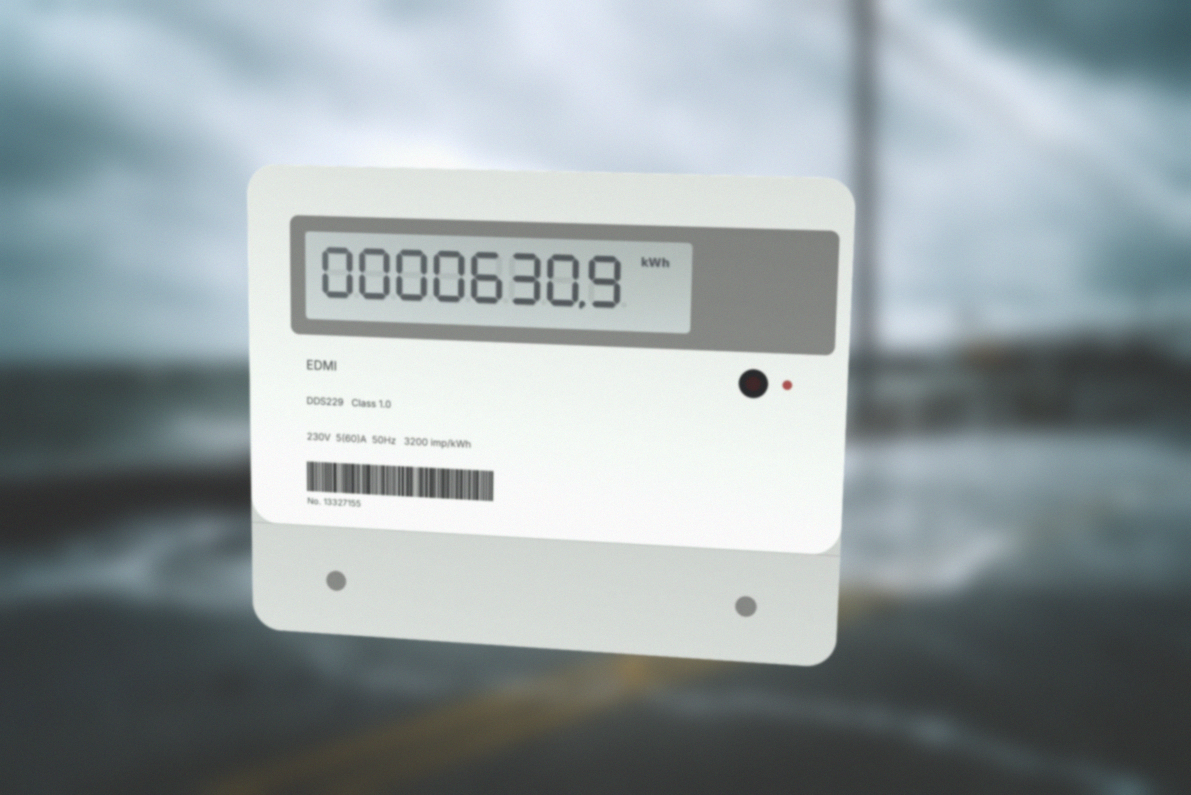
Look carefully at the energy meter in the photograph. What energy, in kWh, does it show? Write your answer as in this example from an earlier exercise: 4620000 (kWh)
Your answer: 630.9 (kWh)
